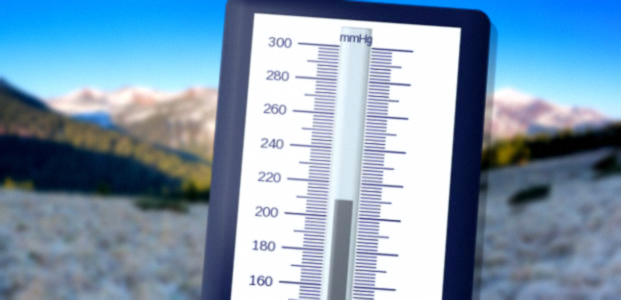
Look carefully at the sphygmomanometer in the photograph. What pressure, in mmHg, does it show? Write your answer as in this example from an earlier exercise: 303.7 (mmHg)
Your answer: 210 (mmHg)
